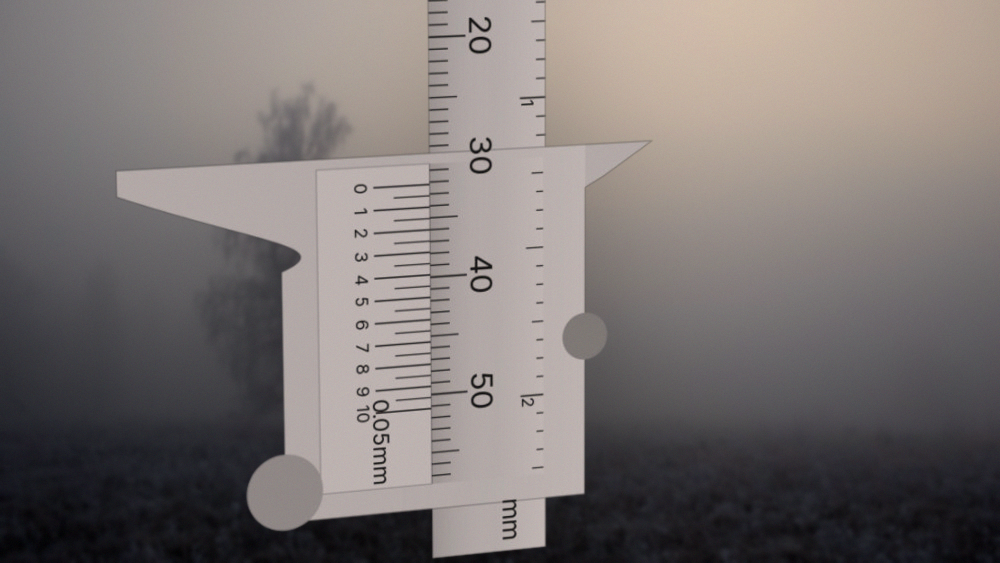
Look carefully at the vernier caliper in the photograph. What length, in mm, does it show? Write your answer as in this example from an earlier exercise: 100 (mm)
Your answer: 32.2 (mm)
